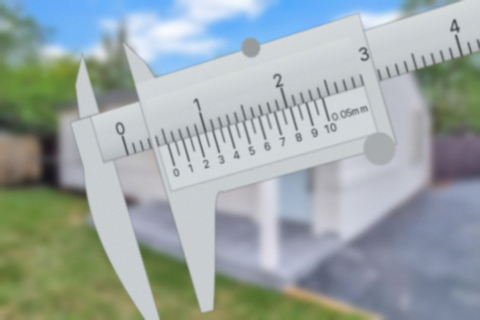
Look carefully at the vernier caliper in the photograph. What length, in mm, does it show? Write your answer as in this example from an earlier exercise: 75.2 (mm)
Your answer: 5.2 (mm)
